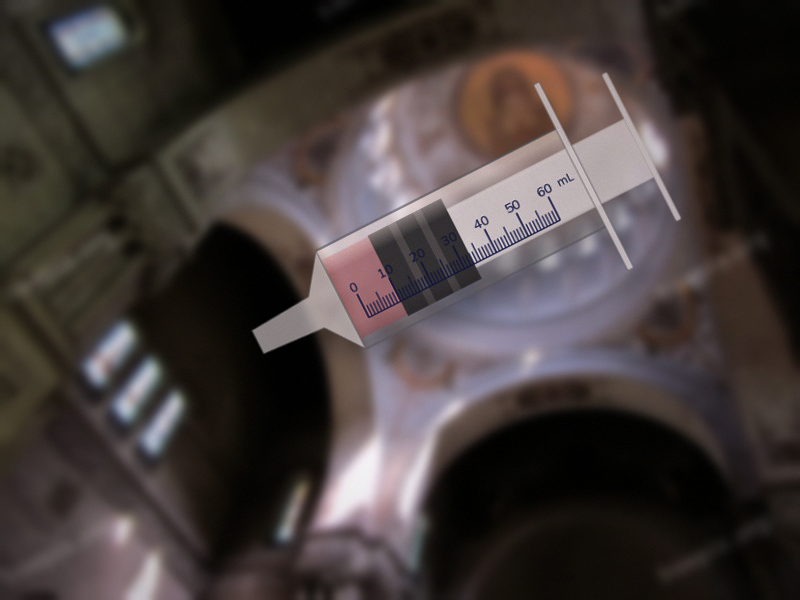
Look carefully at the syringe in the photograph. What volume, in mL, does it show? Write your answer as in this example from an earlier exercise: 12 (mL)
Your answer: 10 (mL)
